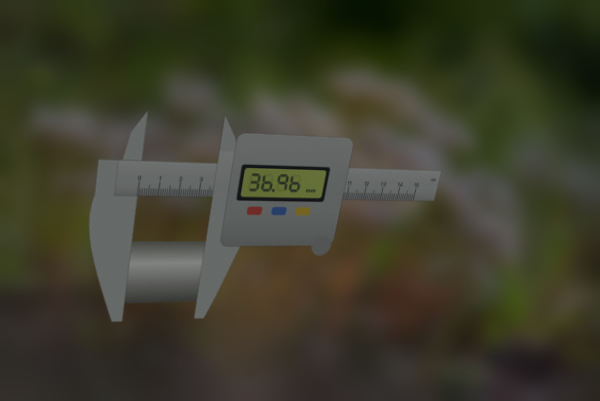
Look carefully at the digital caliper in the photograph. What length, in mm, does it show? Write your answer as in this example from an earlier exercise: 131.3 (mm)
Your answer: 36.96 (mm)
